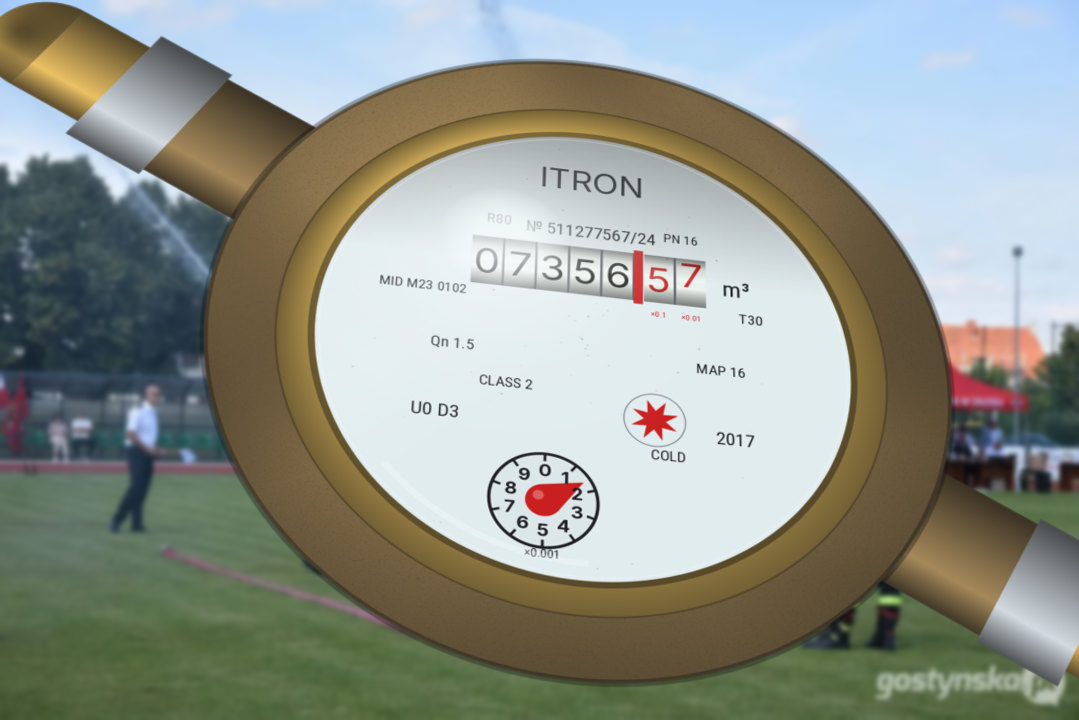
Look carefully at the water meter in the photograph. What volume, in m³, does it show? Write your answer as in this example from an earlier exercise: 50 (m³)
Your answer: 7356.571 (m³)
